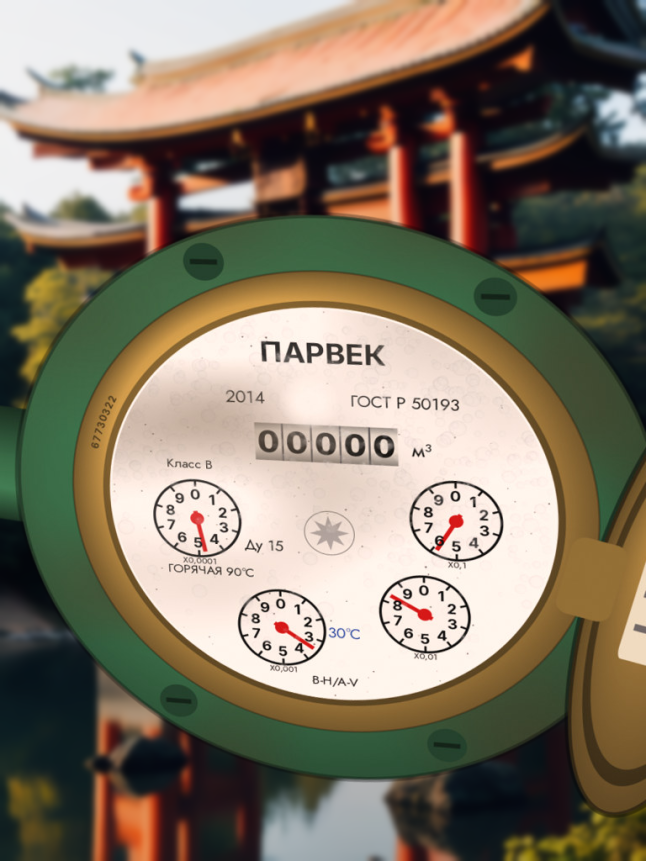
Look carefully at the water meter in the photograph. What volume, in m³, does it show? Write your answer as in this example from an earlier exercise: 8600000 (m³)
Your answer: 0.5834 (m³)
